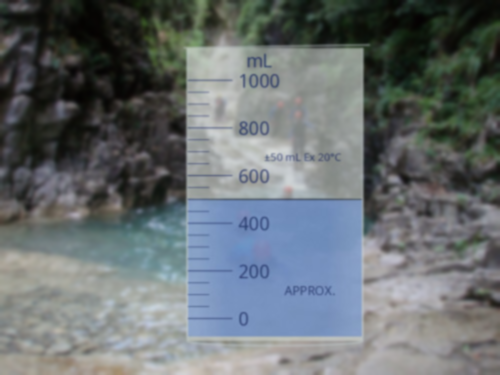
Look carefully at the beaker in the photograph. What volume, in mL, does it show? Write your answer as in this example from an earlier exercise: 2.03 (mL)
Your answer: 500 (mL)
